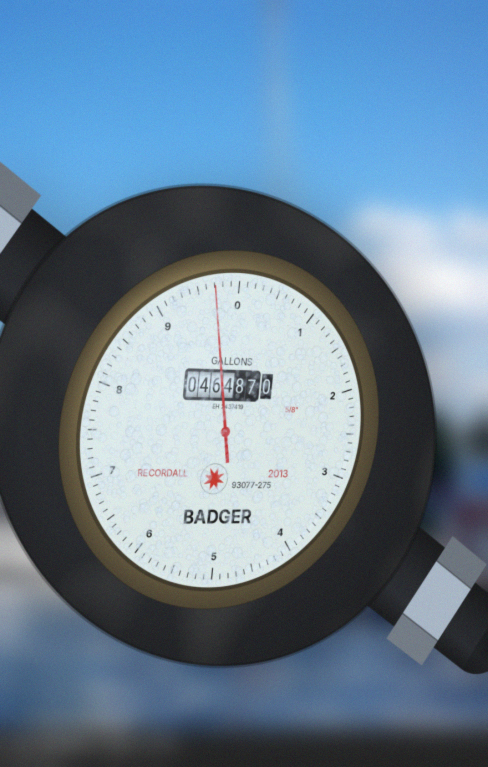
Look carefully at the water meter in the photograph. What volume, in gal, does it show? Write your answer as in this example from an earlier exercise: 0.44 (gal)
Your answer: 464869.7 (gal)
